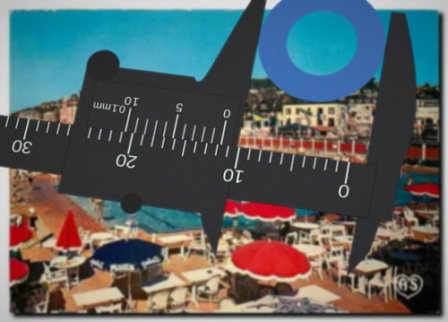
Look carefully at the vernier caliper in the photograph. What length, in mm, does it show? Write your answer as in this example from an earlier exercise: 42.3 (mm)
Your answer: 11.7 (mm)
